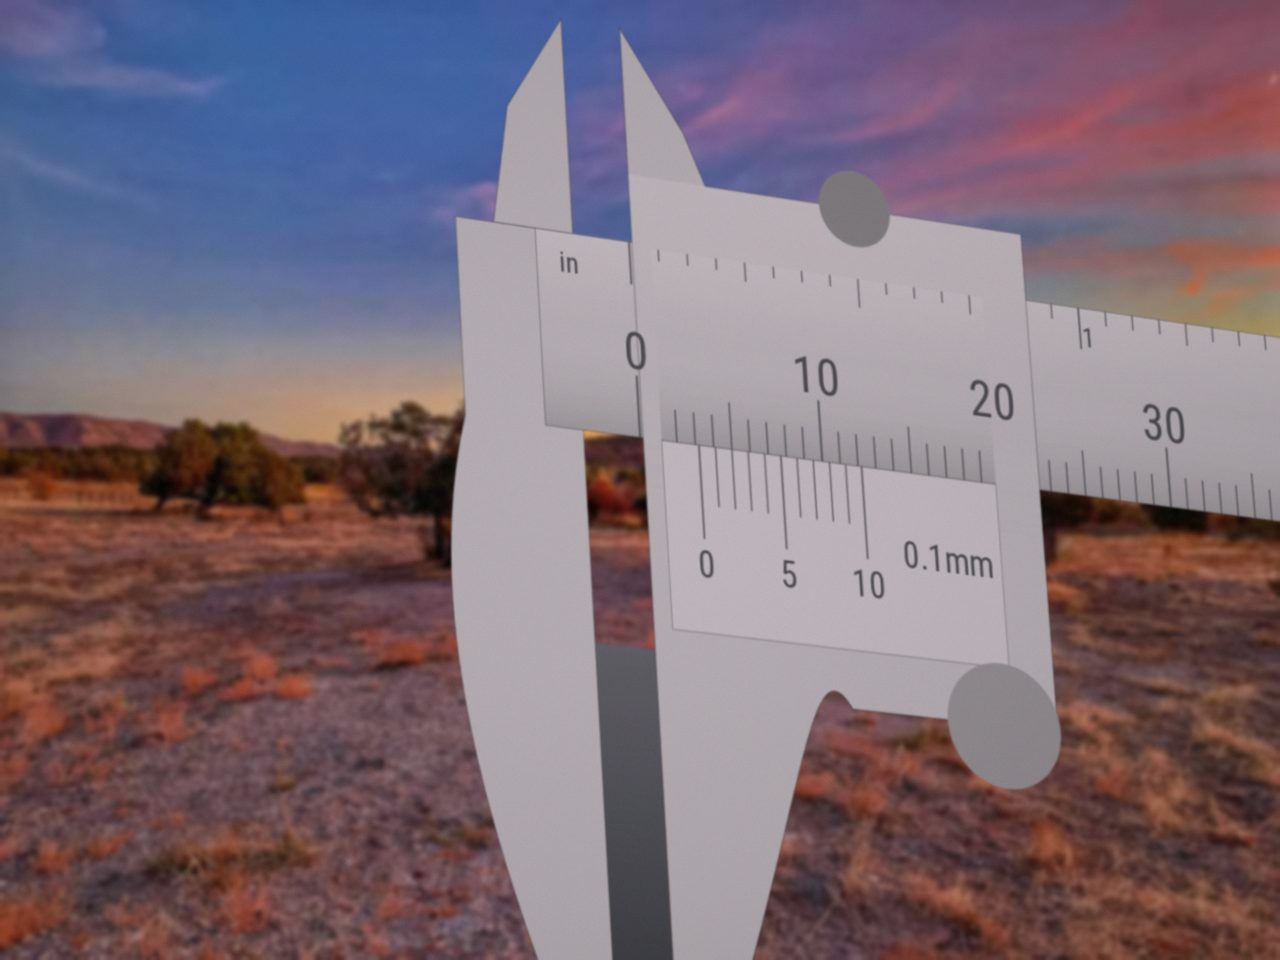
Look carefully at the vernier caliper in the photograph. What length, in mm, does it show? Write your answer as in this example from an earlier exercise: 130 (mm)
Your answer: 3.2 (mm)
